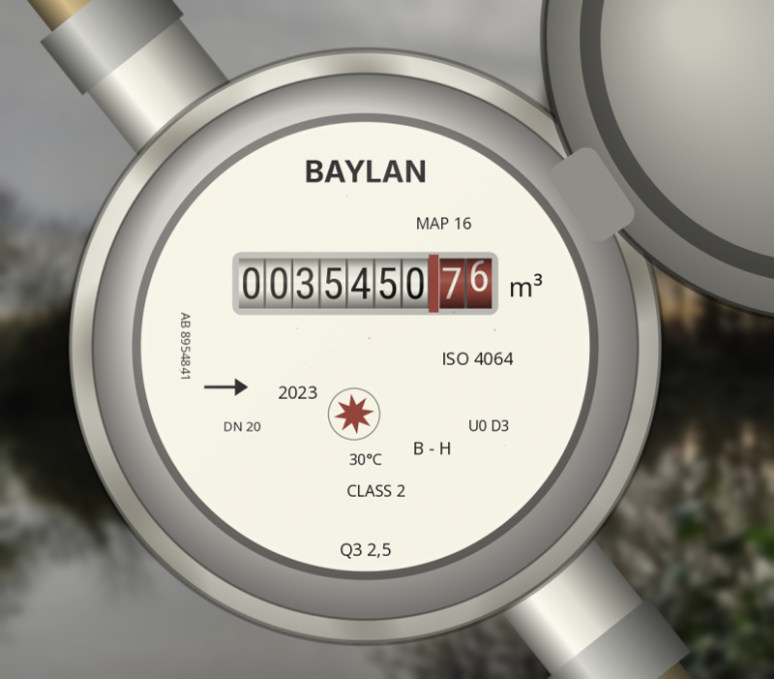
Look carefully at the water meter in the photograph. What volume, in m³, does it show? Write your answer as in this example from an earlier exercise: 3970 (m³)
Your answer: 35450.76 (m³)
